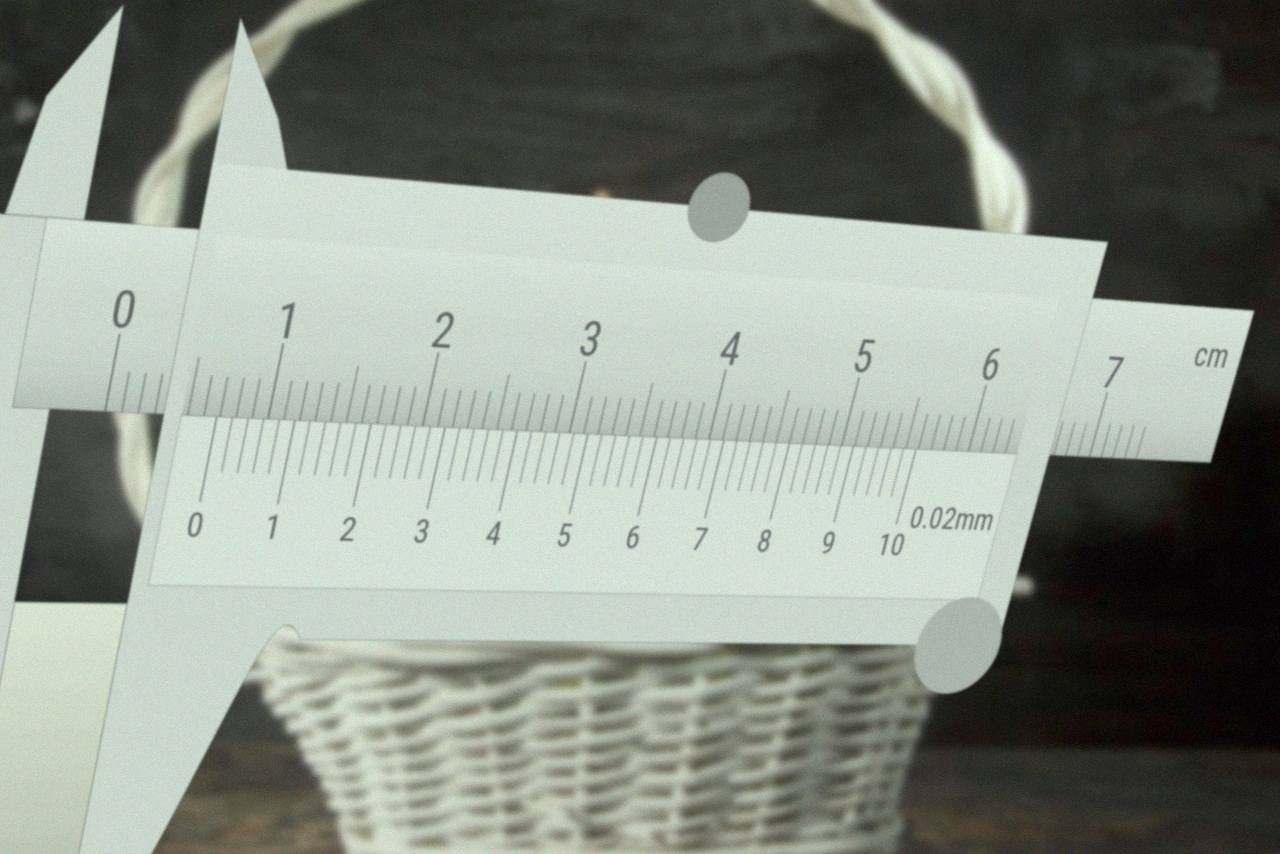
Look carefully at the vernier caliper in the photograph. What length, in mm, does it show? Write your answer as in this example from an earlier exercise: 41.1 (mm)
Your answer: 6.8 (mm)
